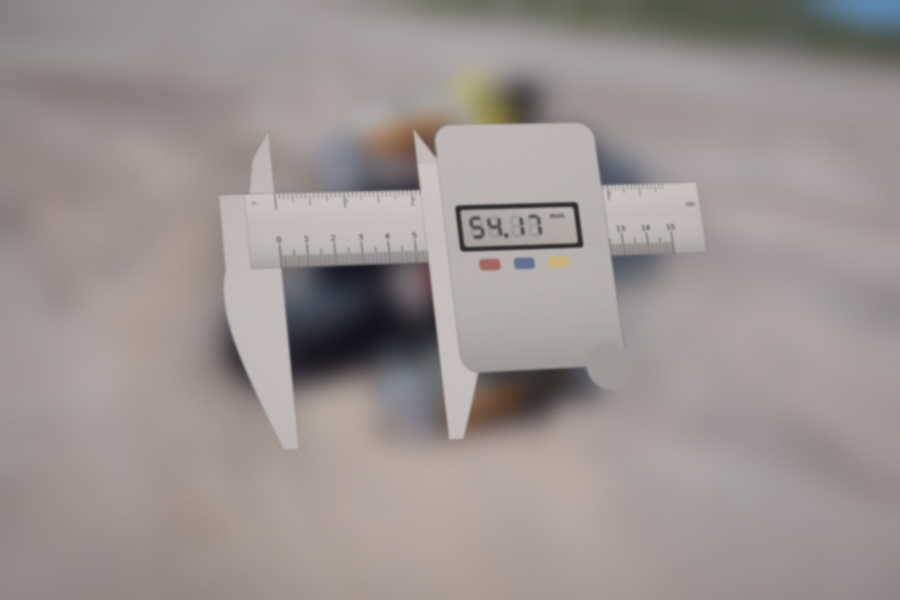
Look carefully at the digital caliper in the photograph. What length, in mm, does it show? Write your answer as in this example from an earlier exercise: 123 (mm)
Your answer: 54.17 (mm)
